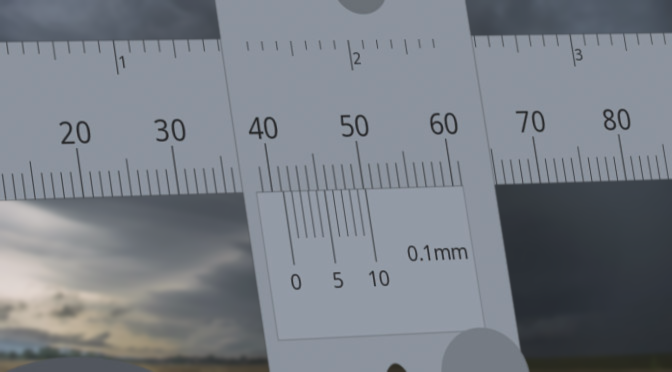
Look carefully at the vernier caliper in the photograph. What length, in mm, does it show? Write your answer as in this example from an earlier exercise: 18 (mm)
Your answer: 41.2 (mm)
